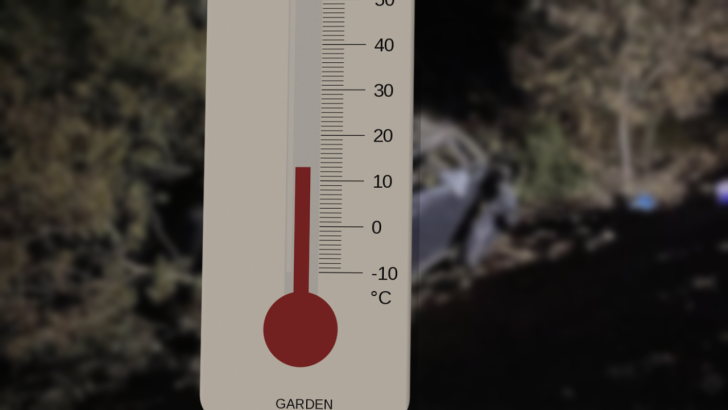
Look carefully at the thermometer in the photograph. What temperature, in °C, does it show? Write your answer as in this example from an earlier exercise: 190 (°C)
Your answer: 13 (°C)
